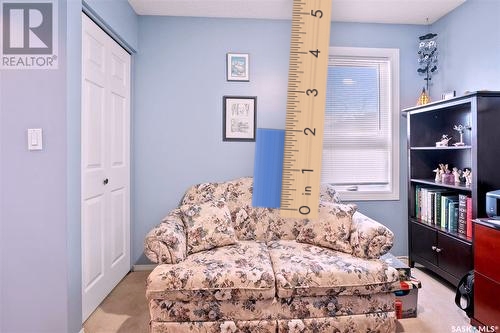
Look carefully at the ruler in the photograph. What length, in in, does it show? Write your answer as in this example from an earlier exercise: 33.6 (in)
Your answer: 2 (in)
